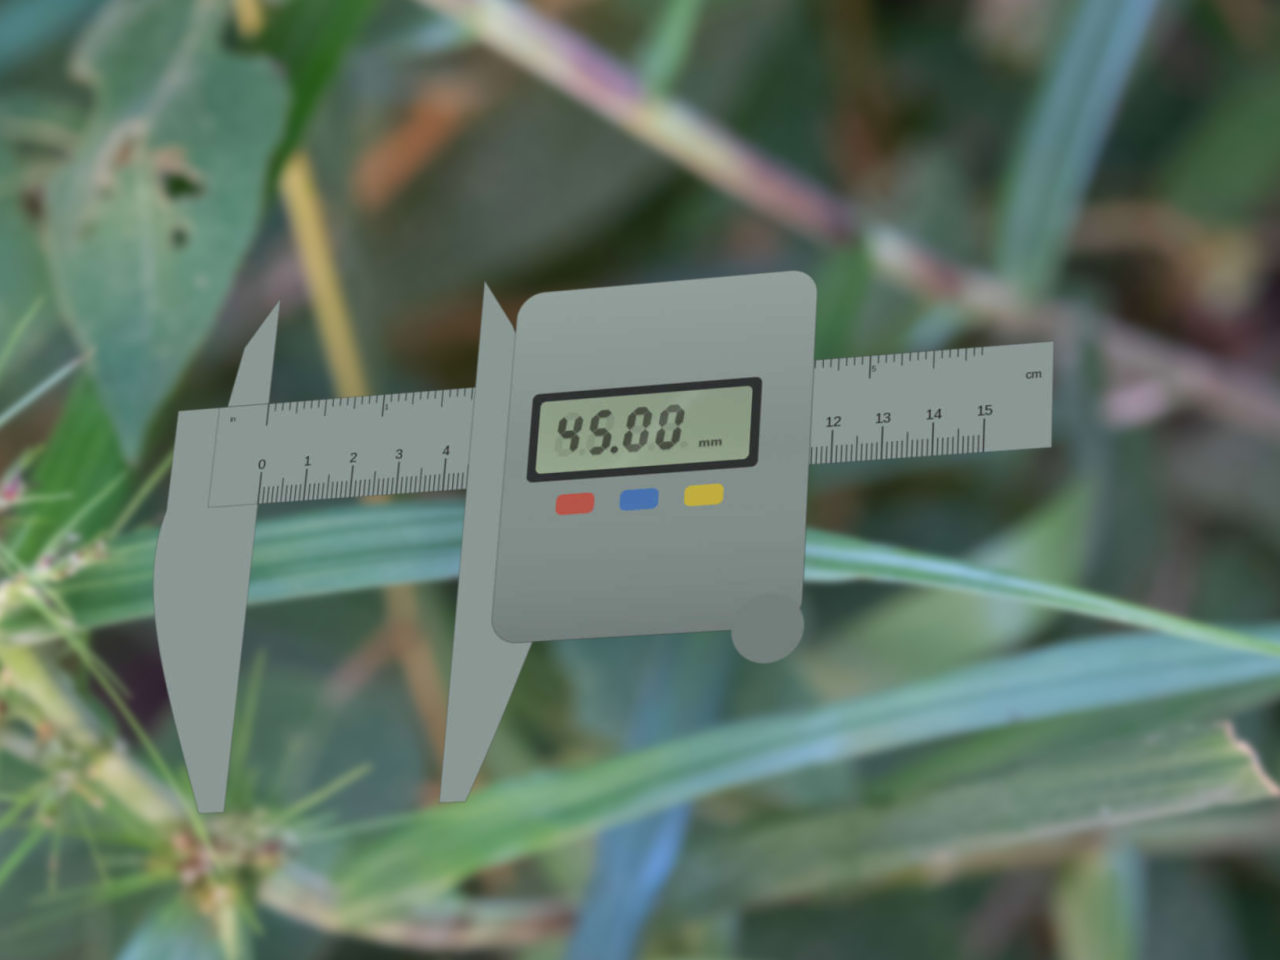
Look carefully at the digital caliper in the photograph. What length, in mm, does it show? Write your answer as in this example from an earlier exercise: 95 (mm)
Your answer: 45.00 (mm)
